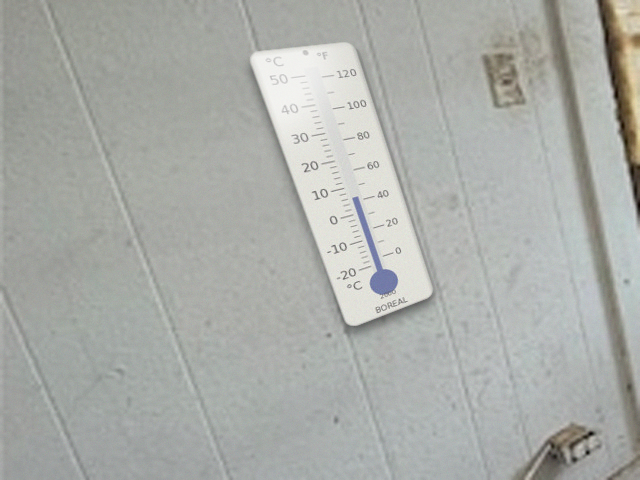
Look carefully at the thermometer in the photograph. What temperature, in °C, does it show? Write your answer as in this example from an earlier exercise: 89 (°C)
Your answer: 6 (°C)
